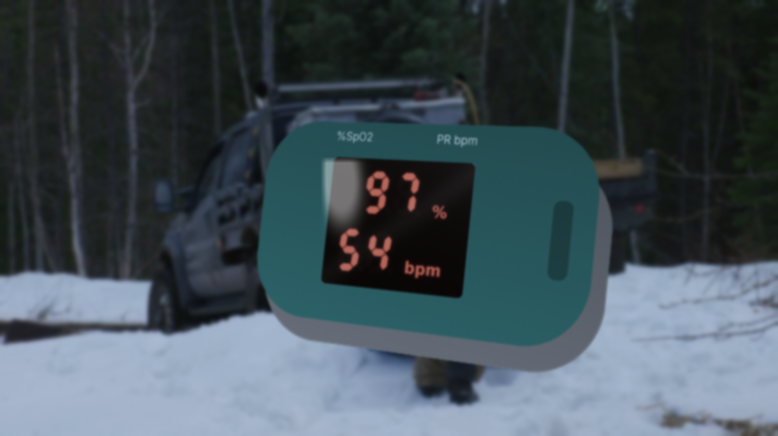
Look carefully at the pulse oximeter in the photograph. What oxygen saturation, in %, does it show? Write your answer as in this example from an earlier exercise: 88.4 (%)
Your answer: 97 (%)
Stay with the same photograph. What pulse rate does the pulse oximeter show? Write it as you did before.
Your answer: 54 (bpm)
